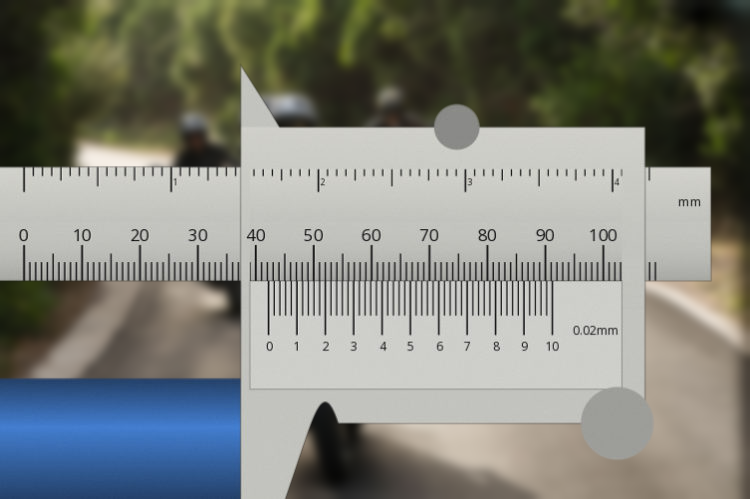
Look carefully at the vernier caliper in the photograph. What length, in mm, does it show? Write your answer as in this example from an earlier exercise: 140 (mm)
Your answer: 42.2 (mm)
